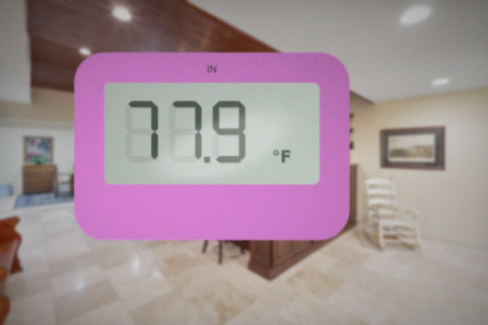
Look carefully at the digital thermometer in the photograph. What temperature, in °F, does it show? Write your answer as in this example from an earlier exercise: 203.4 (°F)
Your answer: 77.9 (°F)
